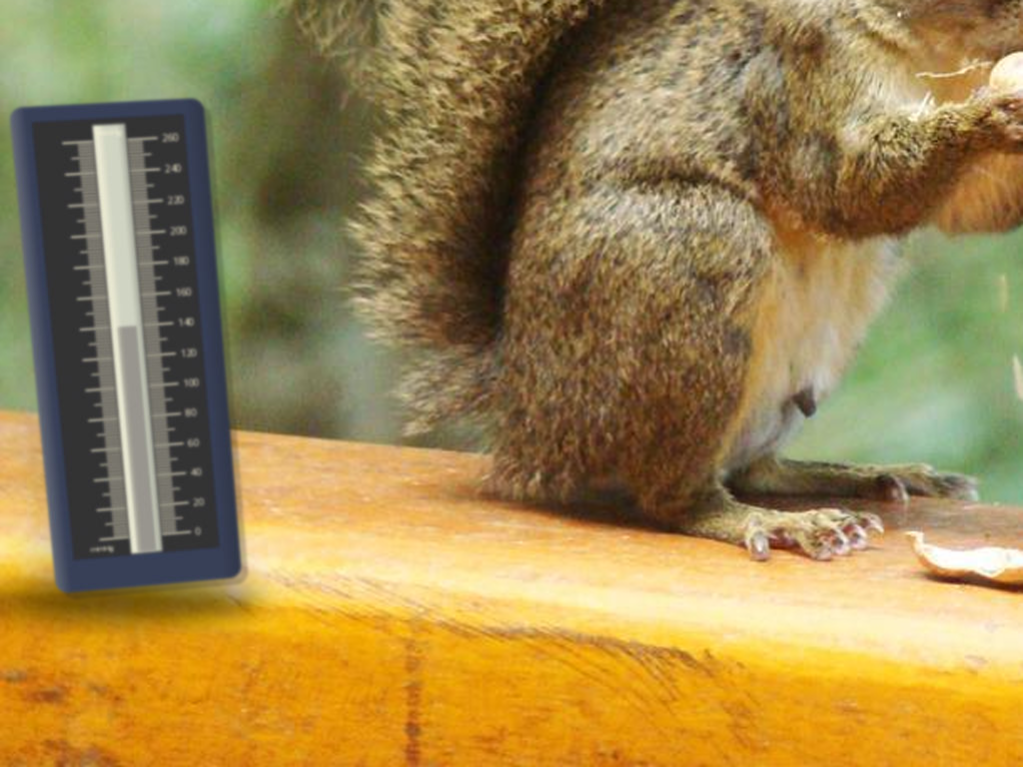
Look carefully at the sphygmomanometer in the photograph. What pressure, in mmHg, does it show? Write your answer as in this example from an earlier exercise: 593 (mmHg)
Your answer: 140 (mmHg)
